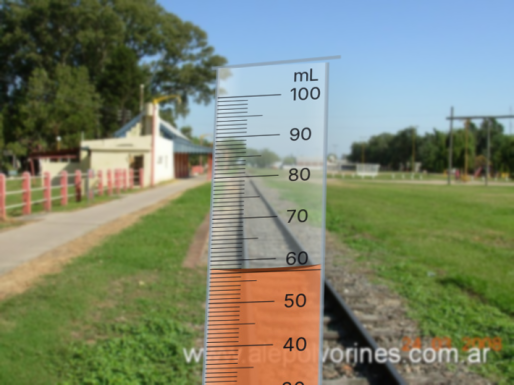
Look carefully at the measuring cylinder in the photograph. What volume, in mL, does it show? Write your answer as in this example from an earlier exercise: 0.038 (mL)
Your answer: 57 (mL)
